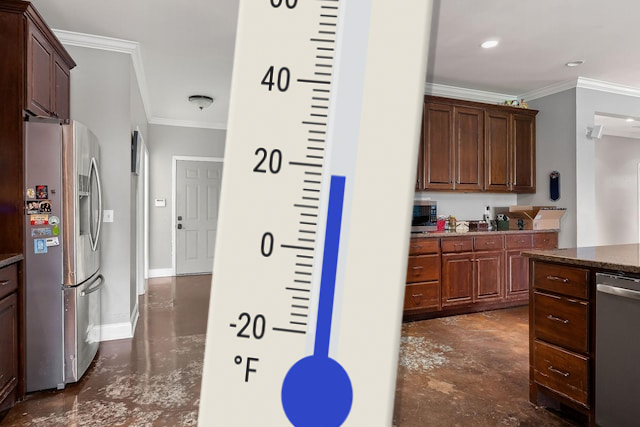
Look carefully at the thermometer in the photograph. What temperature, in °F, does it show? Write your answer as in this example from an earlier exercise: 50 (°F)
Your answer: 18 (°F)
